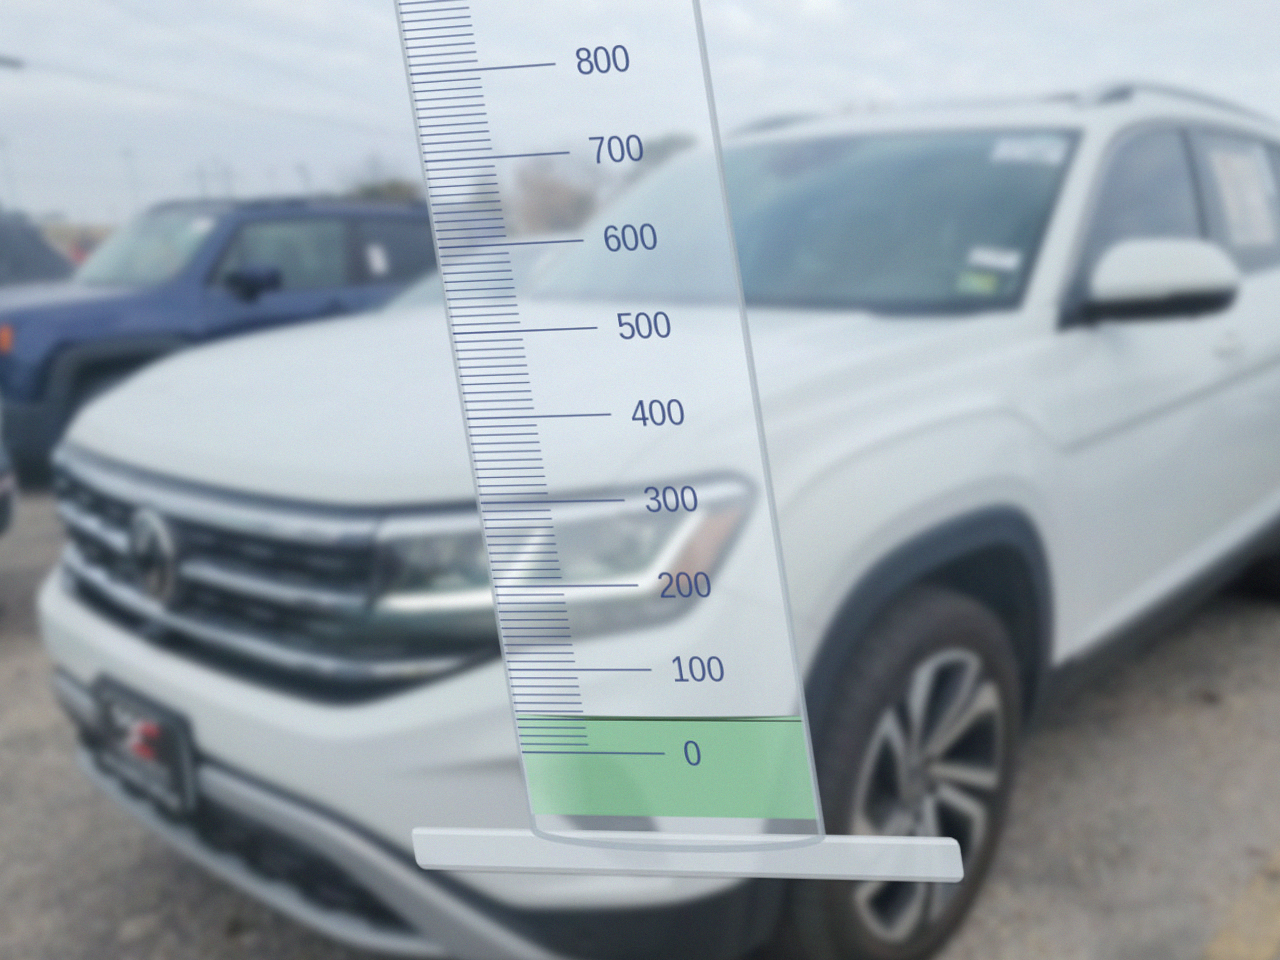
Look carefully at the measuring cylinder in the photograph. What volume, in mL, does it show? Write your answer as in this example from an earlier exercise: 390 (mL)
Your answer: 40 (mL)
